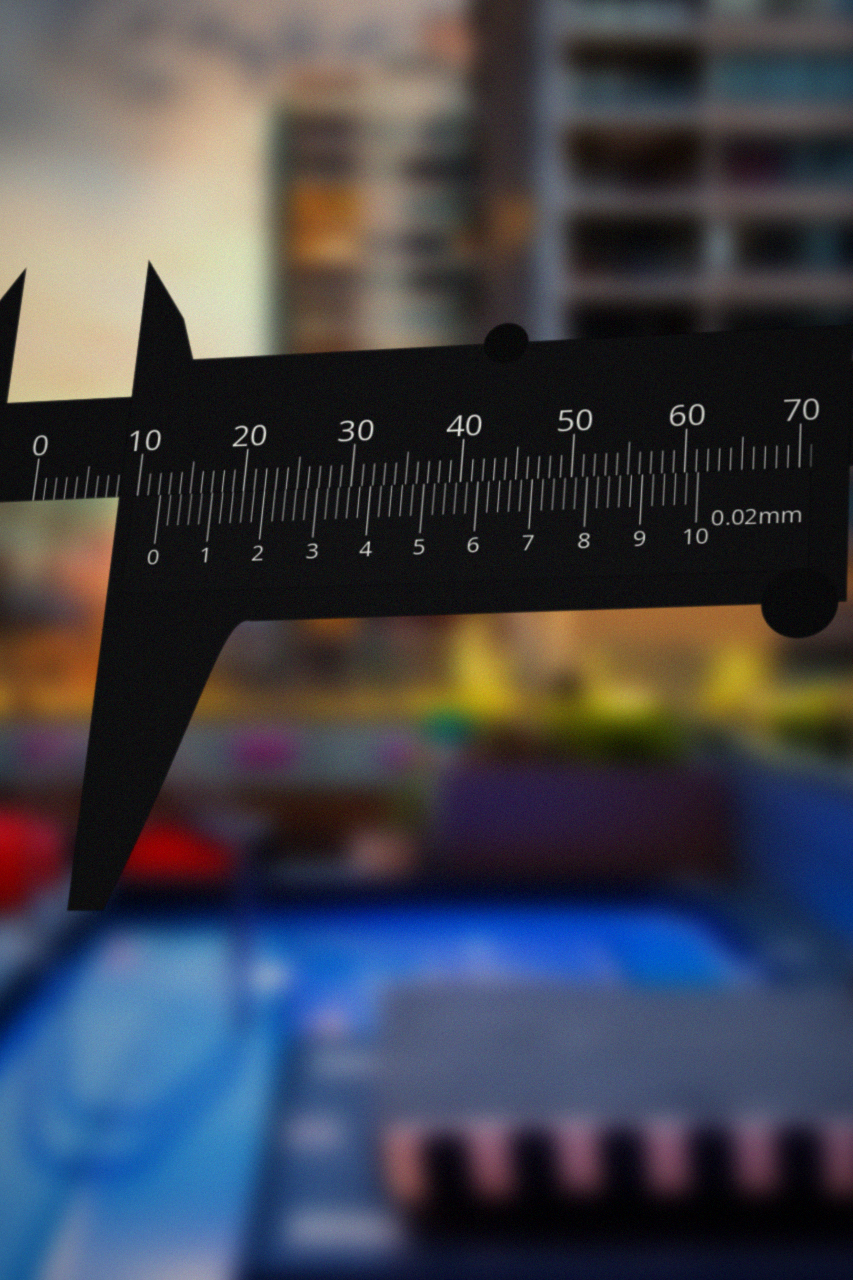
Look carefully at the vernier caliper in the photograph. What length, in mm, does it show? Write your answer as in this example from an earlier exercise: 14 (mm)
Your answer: 12.2 (mm)
